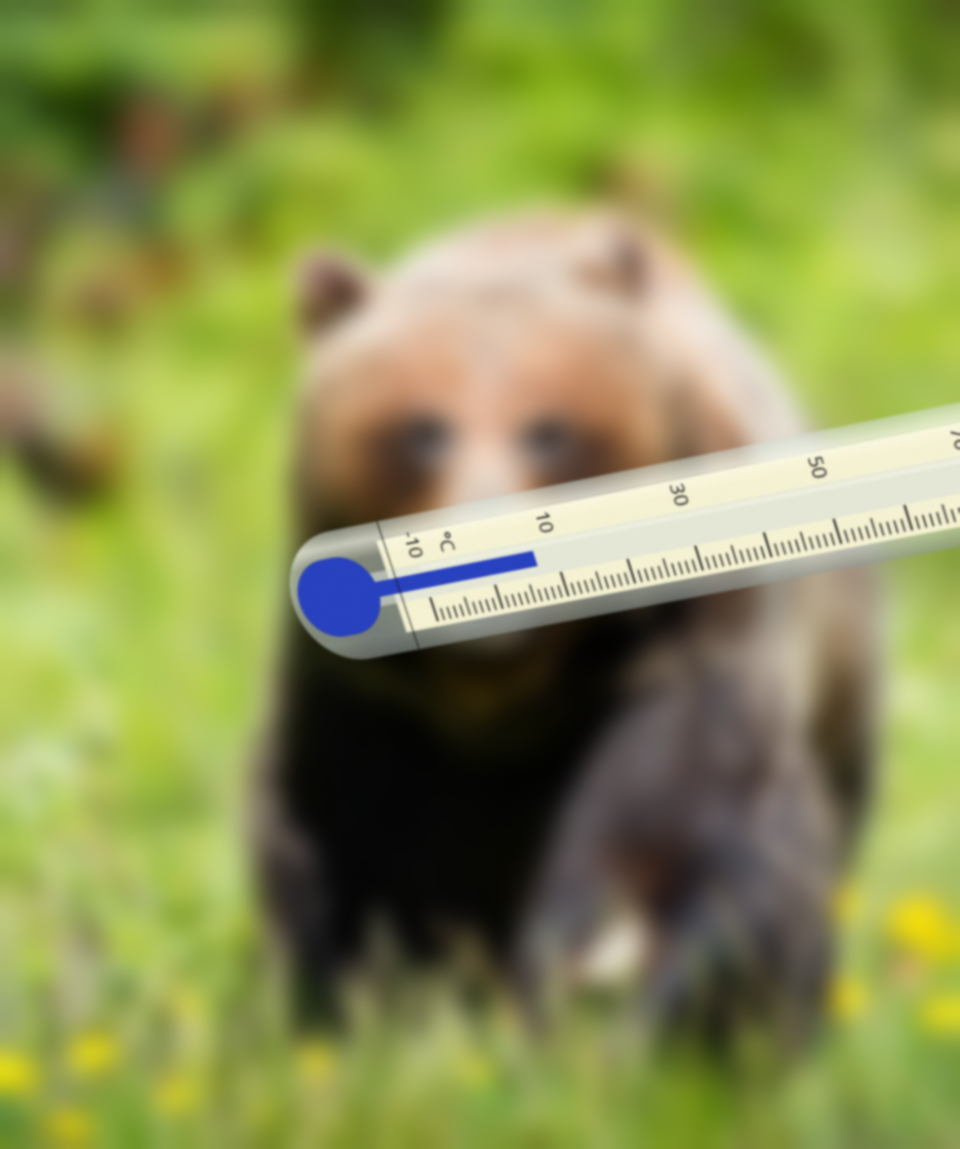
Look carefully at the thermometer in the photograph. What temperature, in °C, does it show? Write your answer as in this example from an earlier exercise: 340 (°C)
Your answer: 7 (°C)
